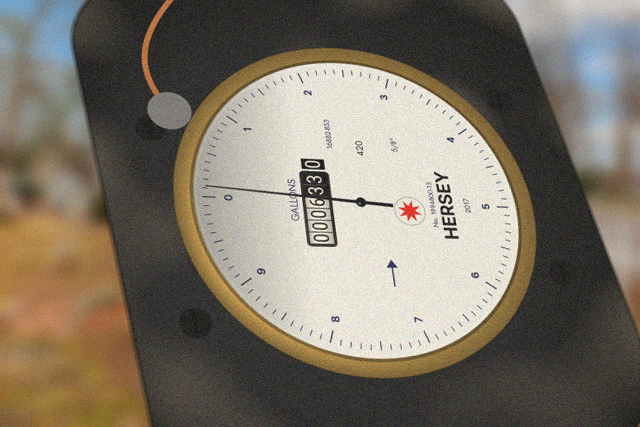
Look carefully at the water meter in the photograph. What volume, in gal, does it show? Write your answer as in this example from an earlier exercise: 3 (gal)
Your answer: 6330.1 (gal)
